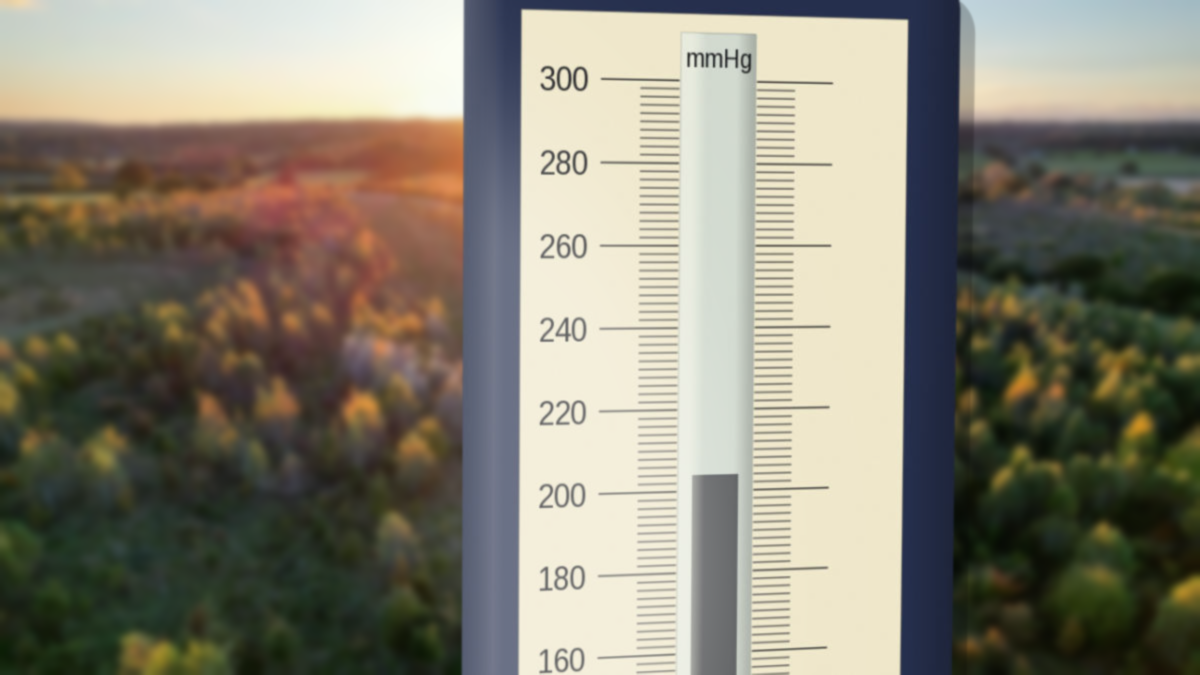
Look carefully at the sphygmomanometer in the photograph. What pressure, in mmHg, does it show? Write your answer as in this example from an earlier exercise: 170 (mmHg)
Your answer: 204 (mmHg)
